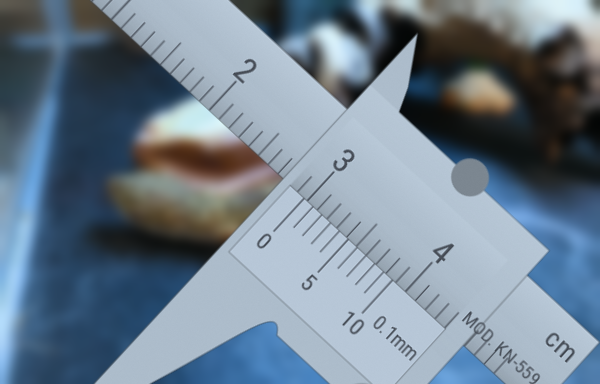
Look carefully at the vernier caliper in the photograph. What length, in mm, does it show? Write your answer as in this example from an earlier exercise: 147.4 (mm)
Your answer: 29.7 (mm)
